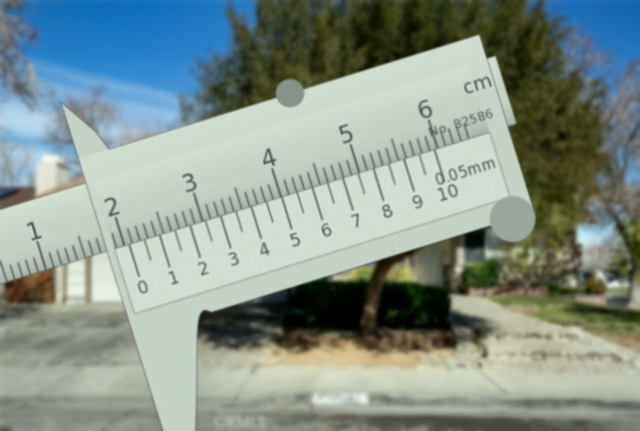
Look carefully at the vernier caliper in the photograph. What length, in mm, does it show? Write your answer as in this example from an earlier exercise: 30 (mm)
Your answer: 20.6 (mm)
